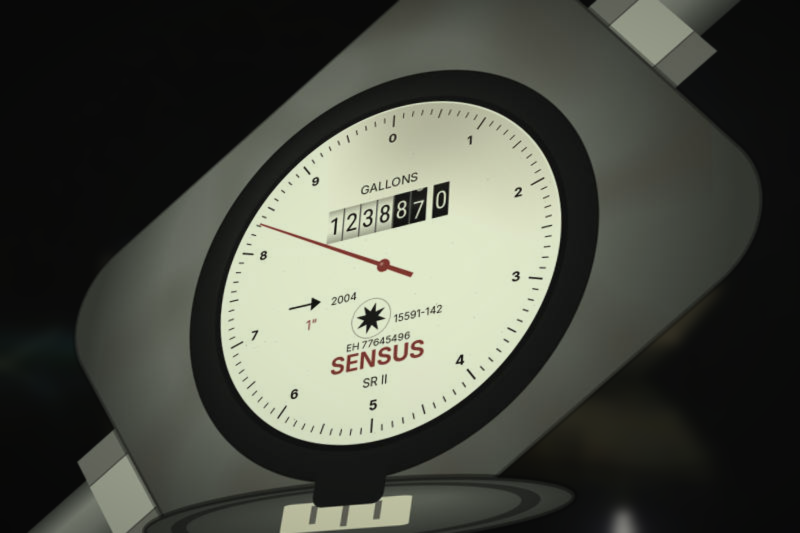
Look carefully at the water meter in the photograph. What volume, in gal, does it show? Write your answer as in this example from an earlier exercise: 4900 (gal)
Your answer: 1238868.3 (gal)
